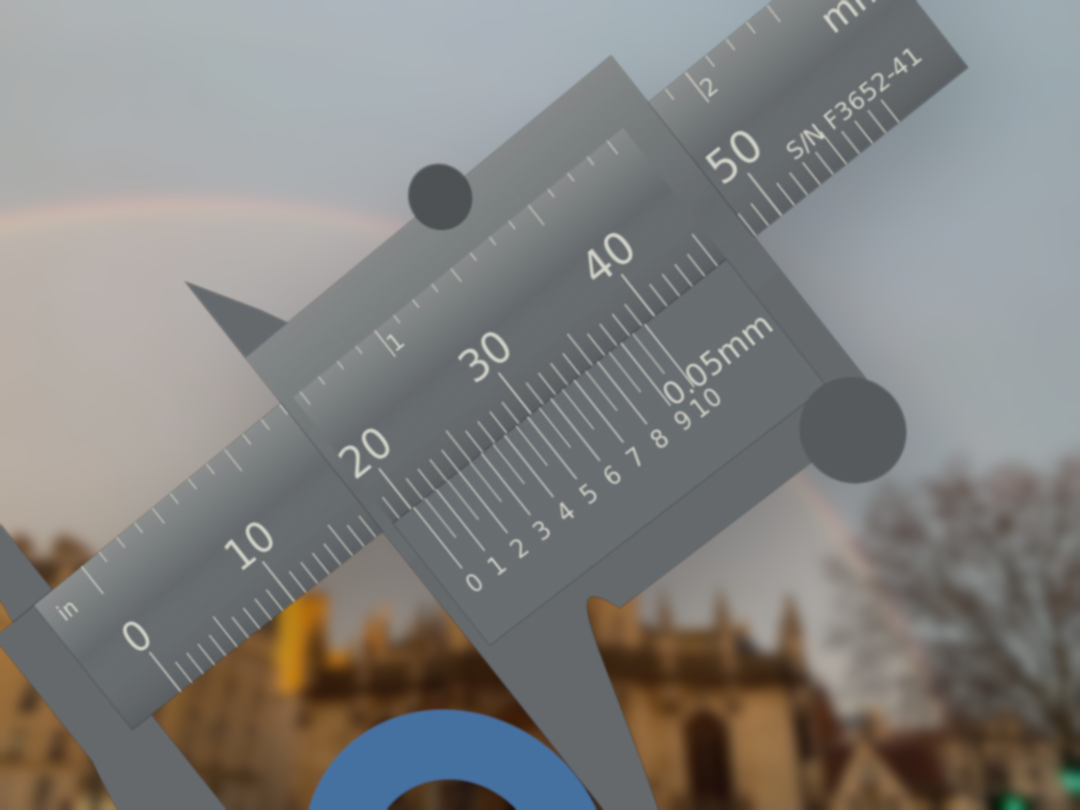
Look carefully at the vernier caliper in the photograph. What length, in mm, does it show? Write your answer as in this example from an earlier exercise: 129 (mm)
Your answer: 20.2 (mm)
